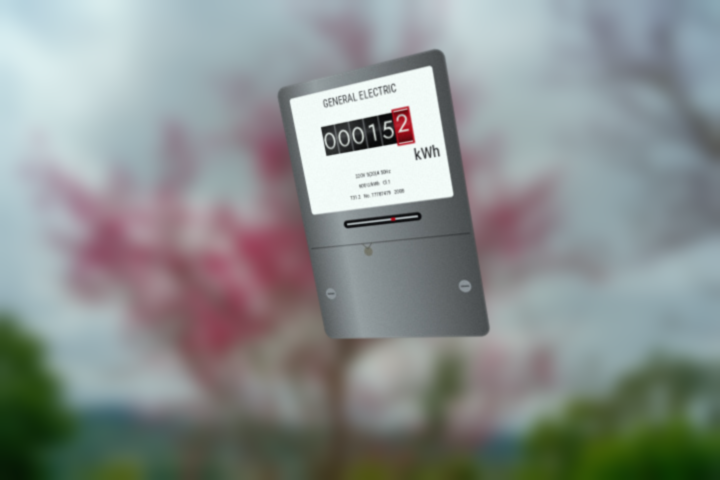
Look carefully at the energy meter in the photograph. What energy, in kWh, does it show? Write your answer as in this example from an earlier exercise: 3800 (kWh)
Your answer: 15.2 (kWh)
